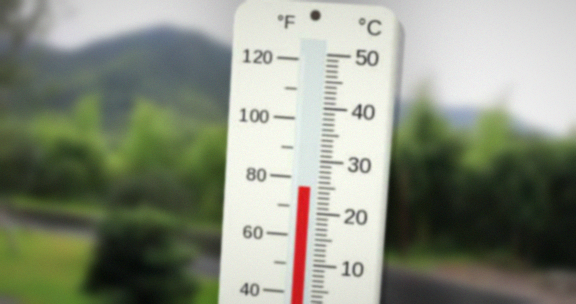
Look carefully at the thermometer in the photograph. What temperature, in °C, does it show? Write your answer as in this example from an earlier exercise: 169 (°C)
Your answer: 25 (°C)
